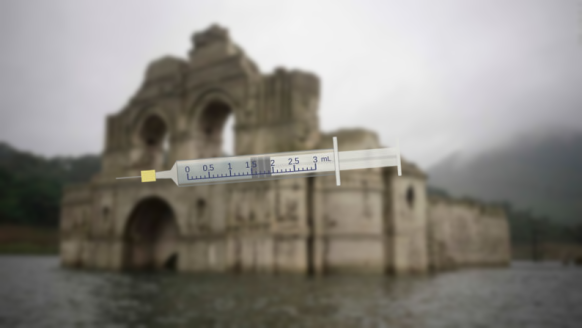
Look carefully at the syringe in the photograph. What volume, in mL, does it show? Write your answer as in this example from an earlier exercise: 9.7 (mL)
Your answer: 1.5 (mL)
